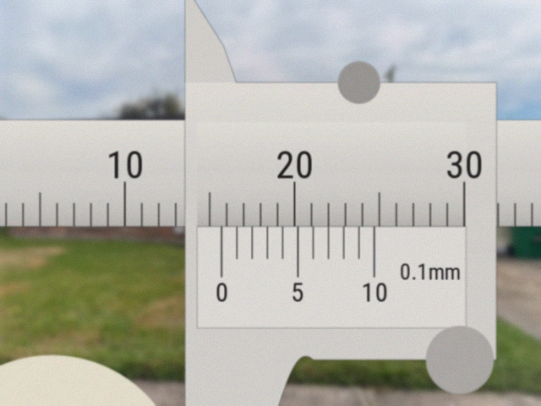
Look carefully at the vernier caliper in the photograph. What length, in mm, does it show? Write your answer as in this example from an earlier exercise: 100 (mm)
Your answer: 15.7 (mm)
